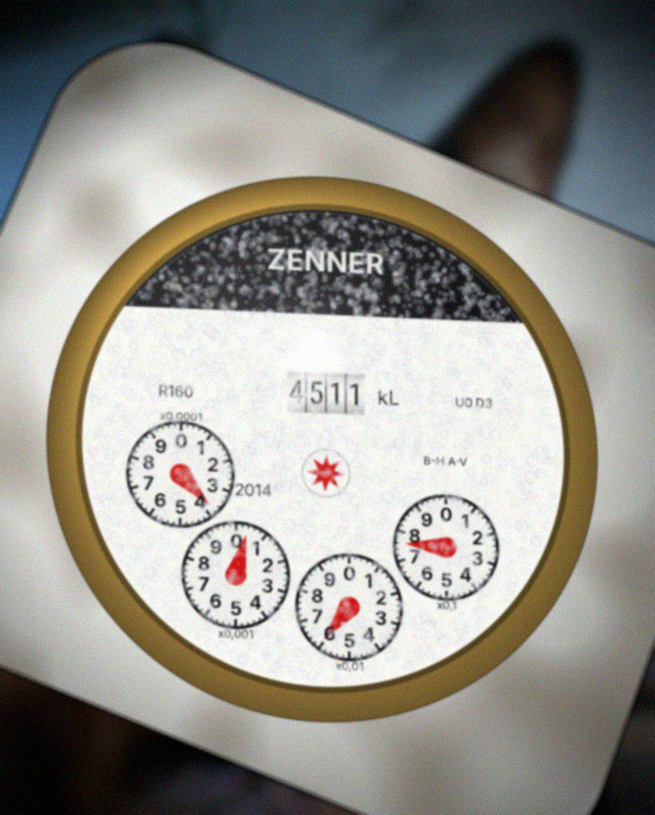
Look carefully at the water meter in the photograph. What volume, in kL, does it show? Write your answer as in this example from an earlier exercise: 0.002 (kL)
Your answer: 4511.7603 (kL)
